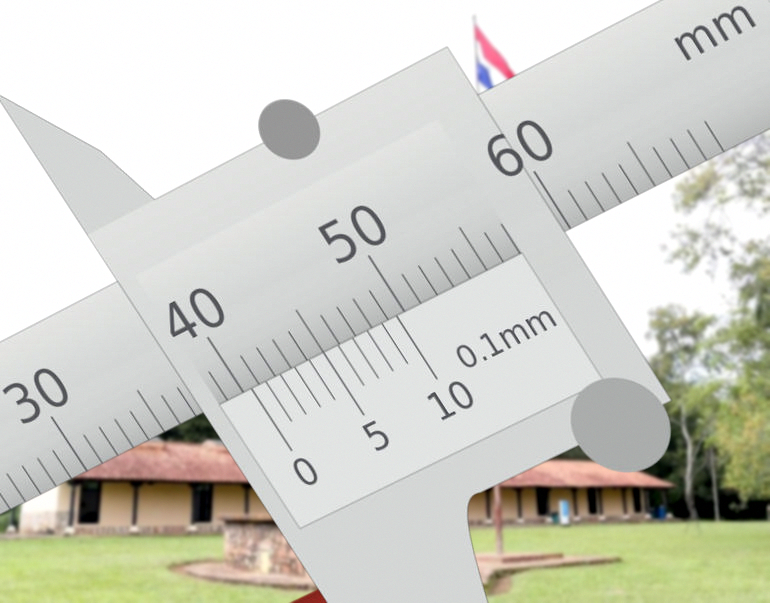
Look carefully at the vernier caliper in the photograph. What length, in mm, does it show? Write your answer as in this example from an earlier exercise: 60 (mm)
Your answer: 40.5 (mm)
